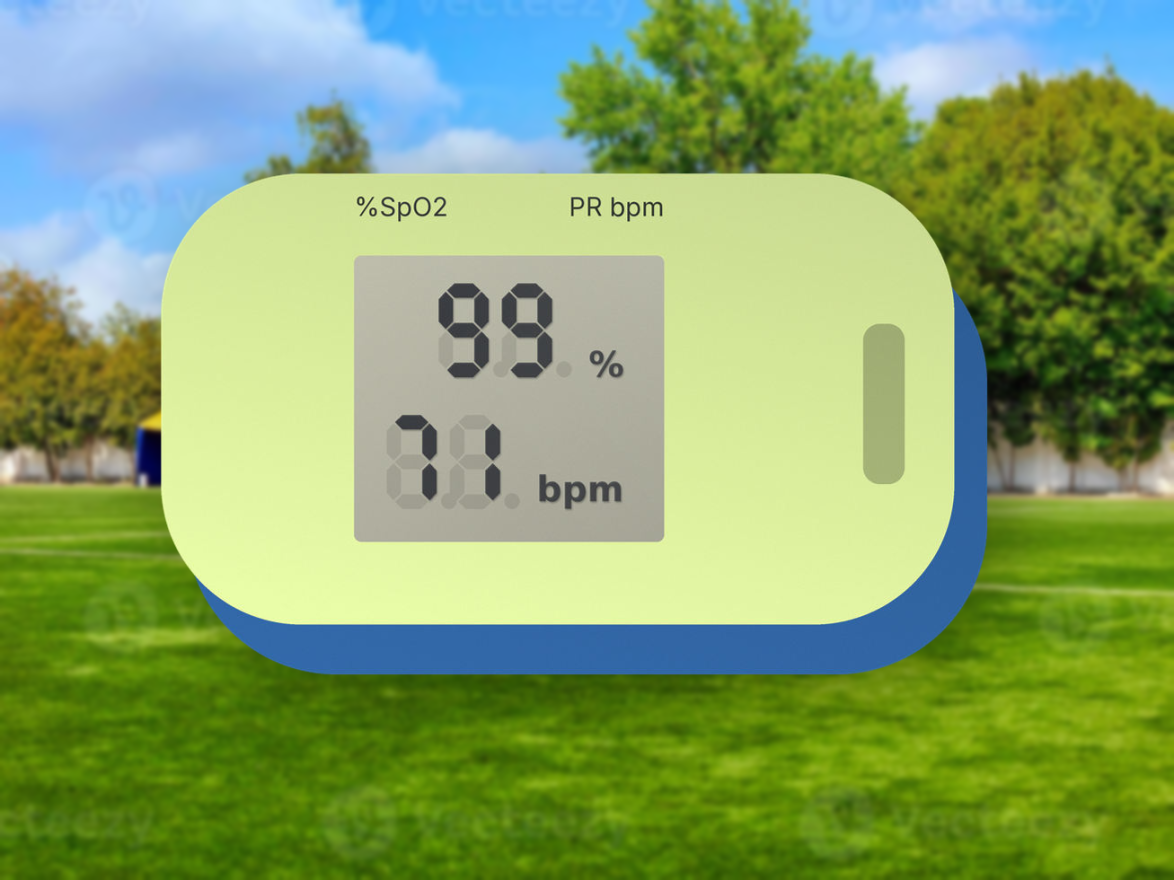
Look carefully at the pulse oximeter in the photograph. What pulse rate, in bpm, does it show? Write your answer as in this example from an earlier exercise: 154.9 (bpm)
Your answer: 71 (bpm)
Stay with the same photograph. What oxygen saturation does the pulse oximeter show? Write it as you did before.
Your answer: 99 (%)
